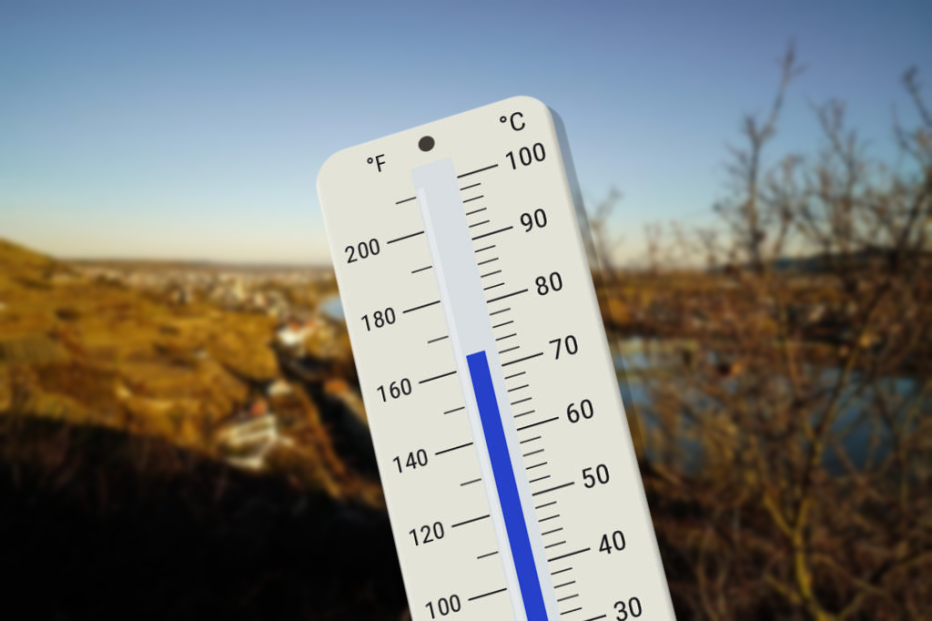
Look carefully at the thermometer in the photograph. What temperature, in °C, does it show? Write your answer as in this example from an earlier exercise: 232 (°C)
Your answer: 73 (°C)
